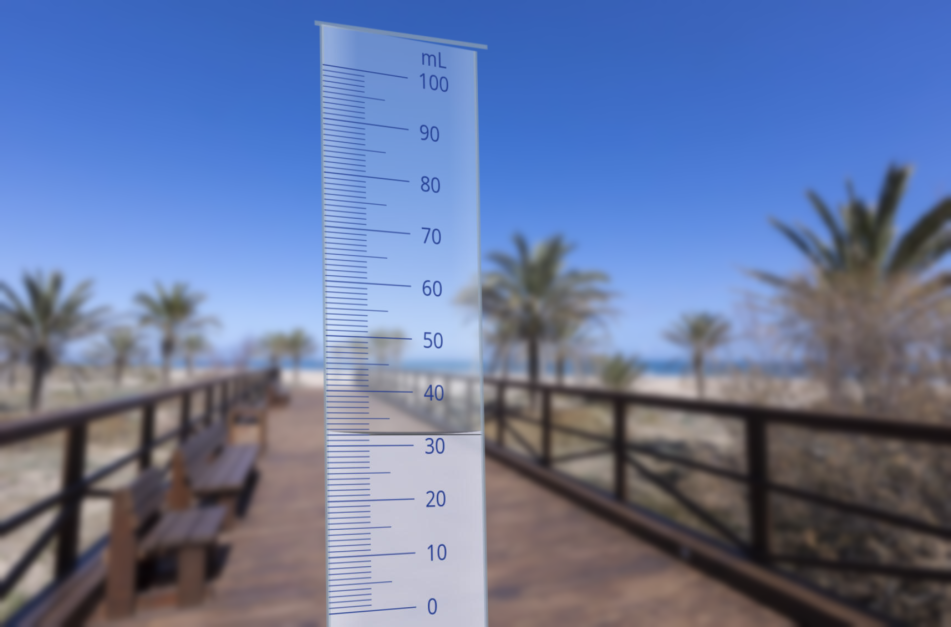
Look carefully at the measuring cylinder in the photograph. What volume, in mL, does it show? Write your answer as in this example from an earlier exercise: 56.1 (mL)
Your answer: 32 (mL)
